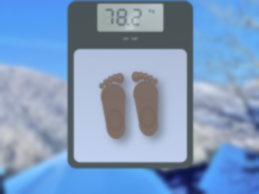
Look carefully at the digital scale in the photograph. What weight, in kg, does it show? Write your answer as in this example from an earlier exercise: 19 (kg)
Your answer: 78.2 (kg)
